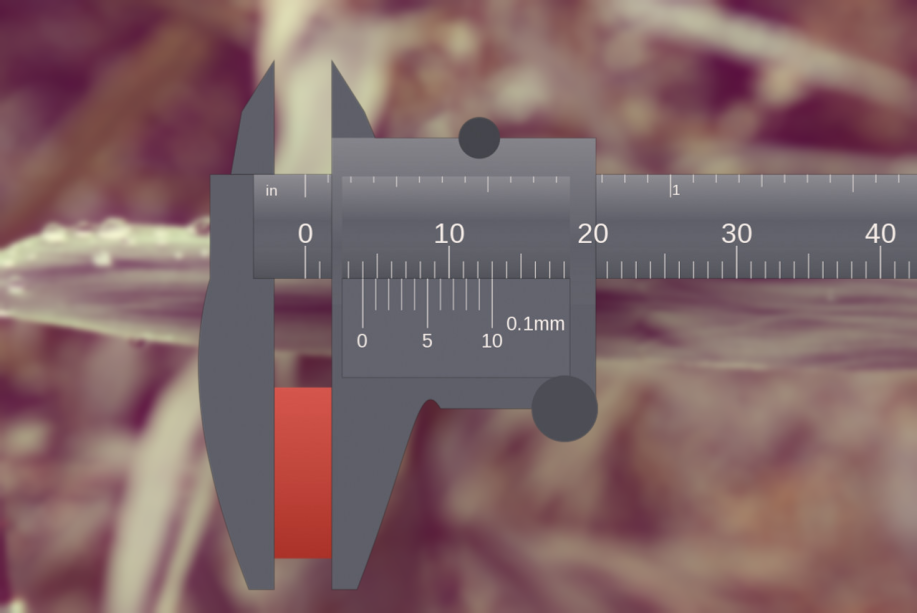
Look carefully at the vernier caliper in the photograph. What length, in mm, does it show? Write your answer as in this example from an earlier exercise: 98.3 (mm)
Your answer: 4.0 (mm)
